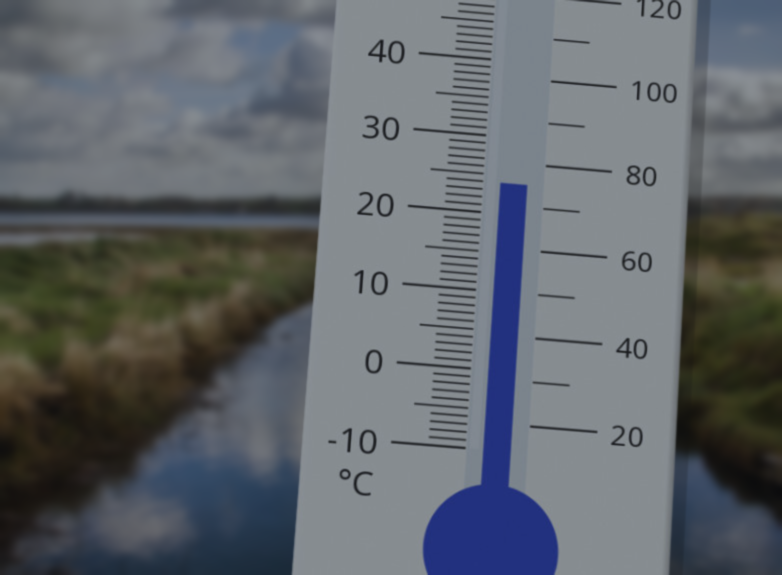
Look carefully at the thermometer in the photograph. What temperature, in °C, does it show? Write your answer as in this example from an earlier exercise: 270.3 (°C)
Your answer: 24 (°C)
